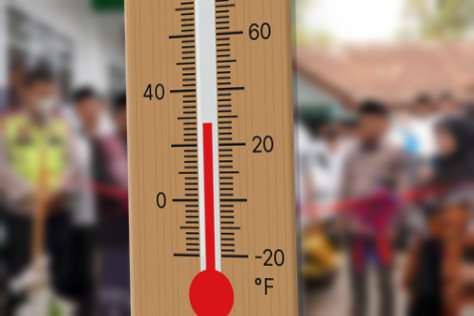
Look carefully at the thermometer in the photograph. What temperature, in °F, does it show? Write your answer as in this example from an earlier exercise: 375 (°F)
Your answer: 28 (°F)
